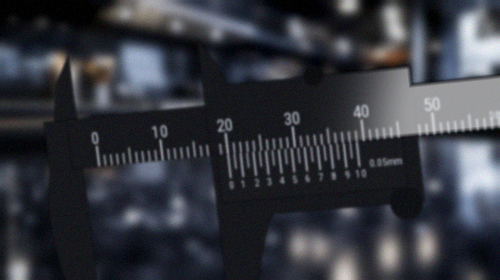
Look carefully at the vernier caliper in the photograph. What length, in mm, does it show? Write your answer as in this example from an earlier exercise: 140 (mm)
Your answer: 20.0 (mm)
